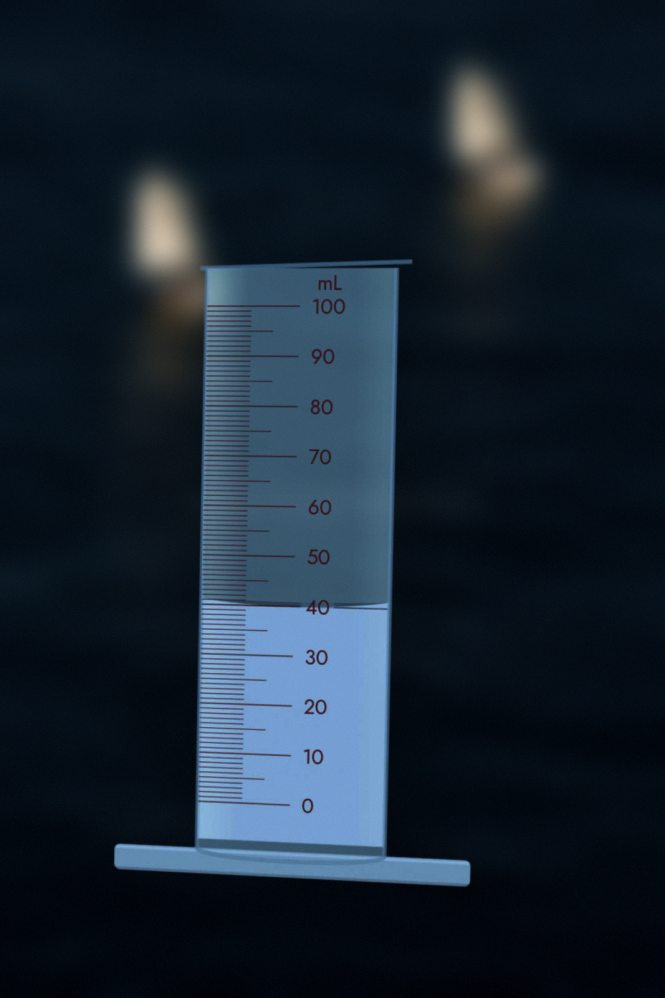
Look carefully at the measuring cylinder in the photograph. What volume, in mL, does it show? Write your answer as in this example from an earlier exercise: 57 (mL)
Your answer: 40 (mL)
